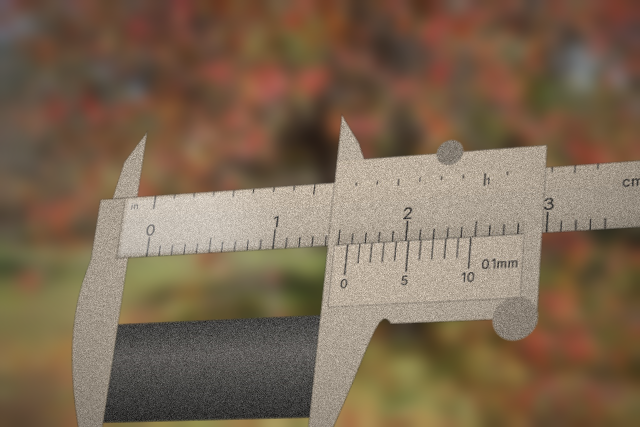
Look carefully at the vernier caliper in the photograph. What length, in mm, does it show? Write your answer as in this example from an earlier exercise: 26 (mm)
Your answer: 15.7 (mm)
